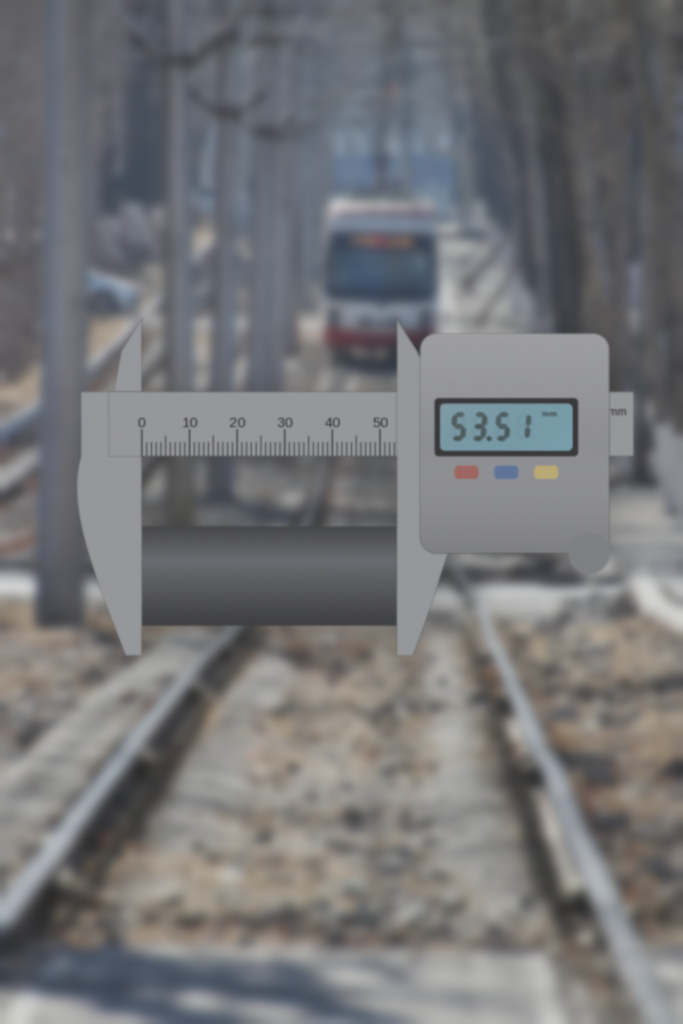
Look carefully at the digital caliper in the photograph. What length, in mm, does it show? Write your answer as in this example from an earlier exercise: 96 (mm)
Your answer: 53.51 (mm)
